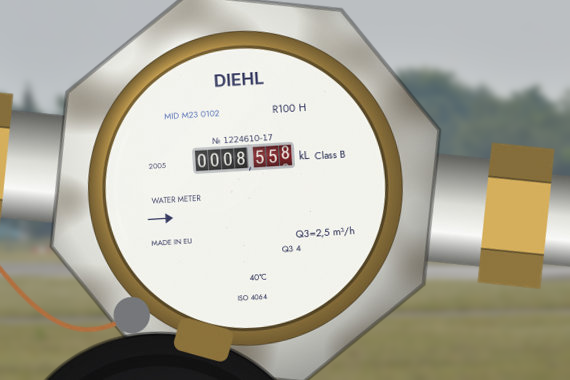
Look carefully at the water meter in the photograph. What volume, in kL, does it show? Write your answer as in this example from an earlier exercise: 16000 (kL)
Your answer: 8.558 (kL)
